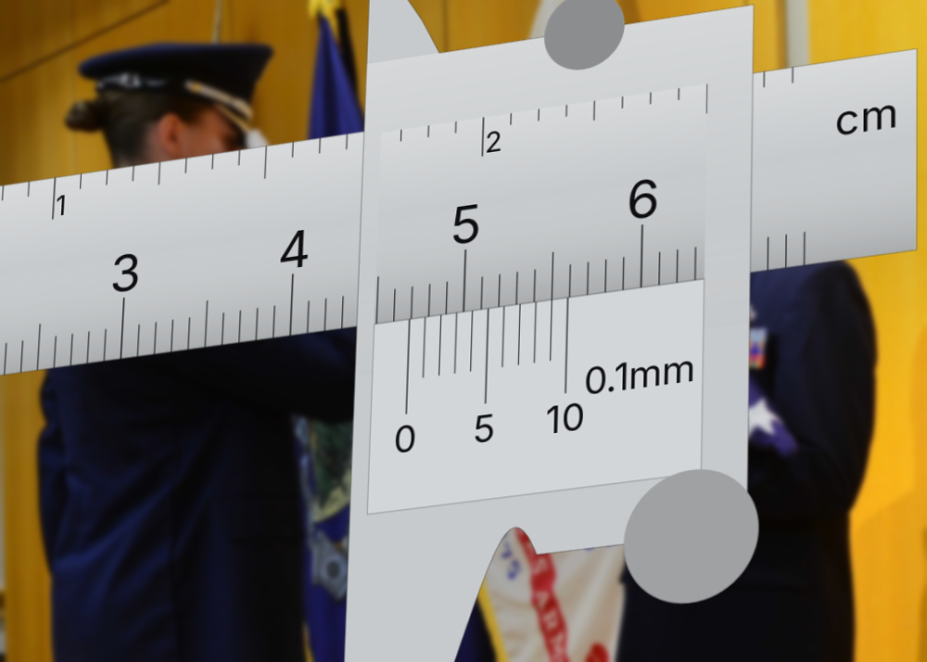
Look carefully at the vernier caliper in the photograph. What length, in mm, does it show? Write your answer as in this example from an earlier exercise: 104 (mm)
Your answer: 46.9 (mm)
